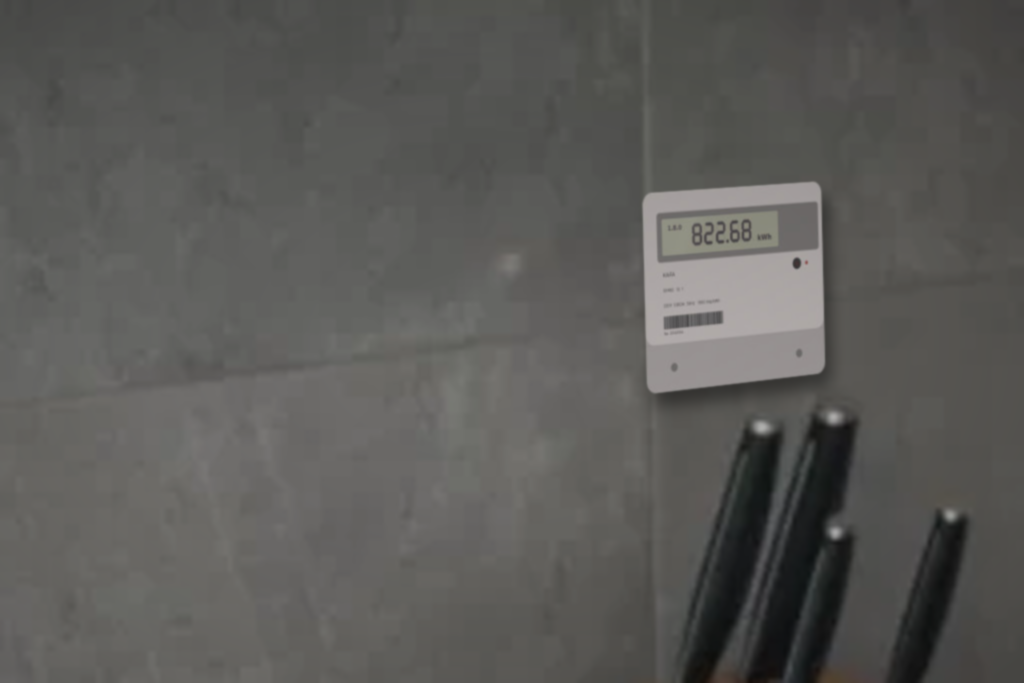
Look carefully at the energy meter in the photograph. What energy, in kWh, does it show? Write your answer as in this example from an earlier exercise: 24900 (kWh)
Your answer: 822.68 (kWh)
